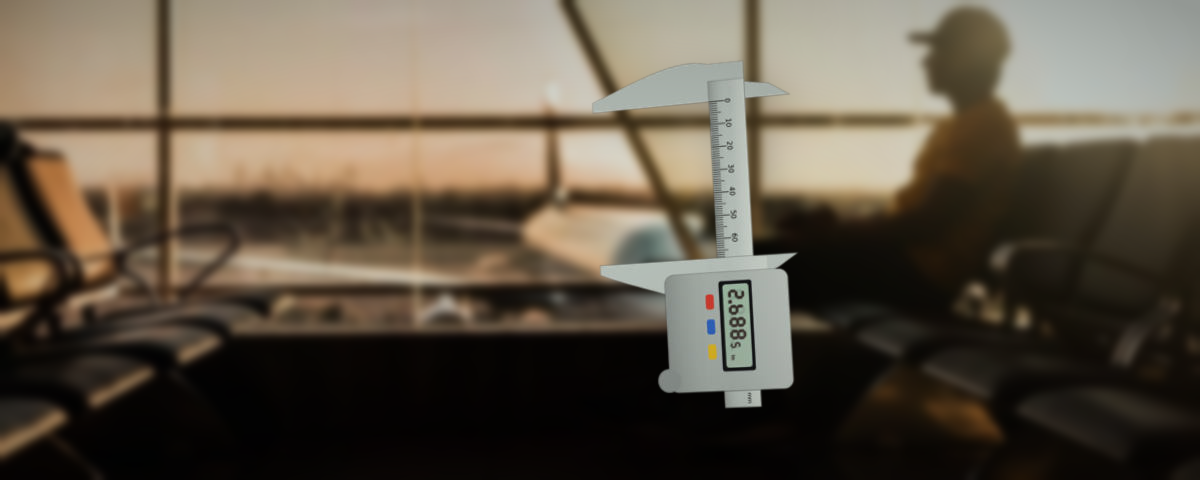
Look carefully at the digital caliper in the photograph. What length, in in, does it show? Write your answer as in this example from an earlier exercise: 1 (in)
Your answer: 2.6885 (in)
